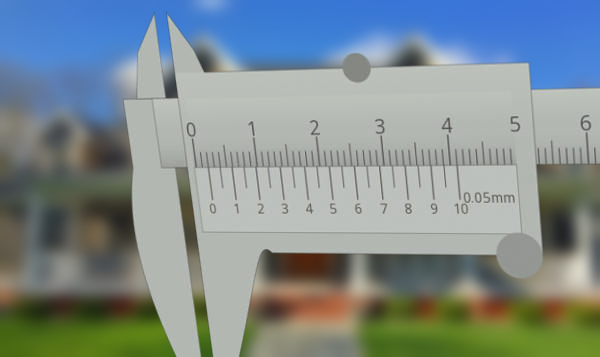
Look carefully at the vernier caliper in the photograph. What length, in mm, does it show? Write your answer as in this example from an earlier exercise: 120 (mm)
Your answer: 2.0 (mm)
